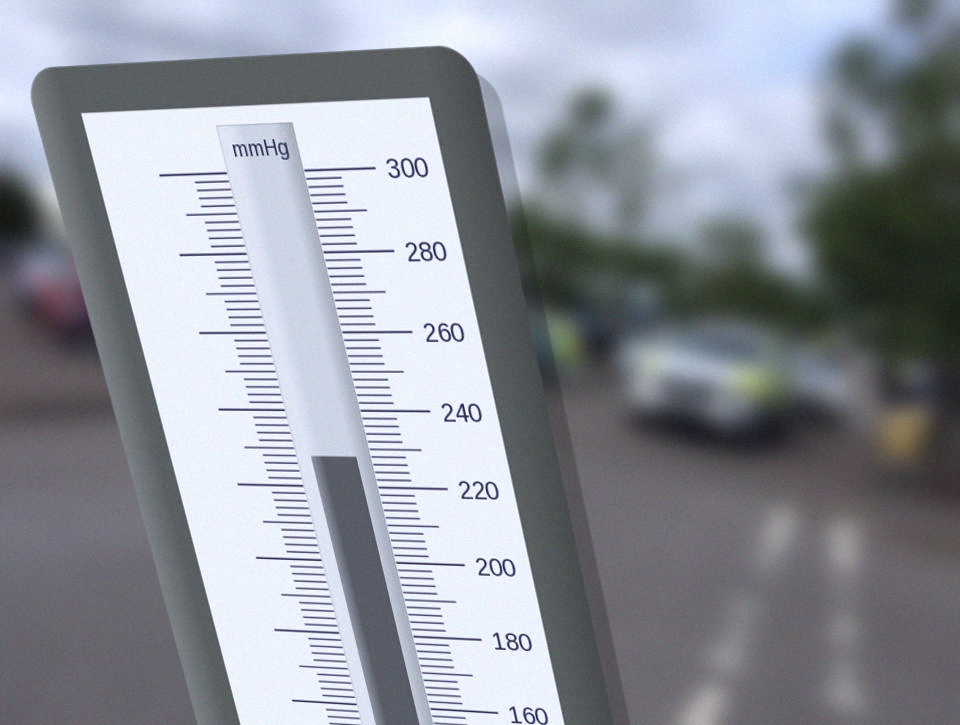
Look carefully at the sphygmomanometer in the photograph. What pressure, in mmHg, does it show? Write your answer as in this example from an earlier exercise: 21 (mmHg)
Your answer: 228 (mmHg)
